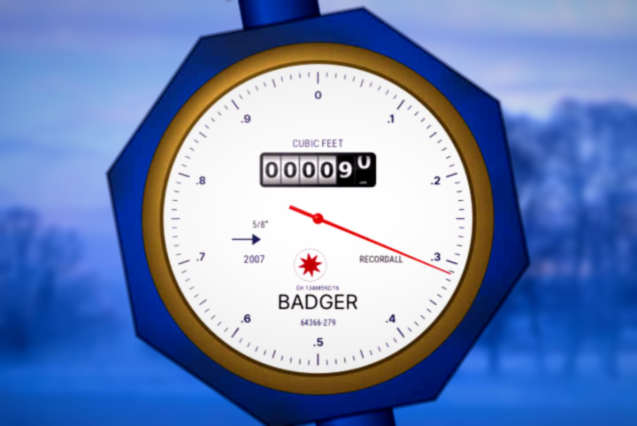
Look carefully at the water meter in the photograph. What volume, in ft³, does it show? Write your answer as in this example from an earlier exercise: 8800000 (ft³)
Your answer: 90.31 (ft³)
